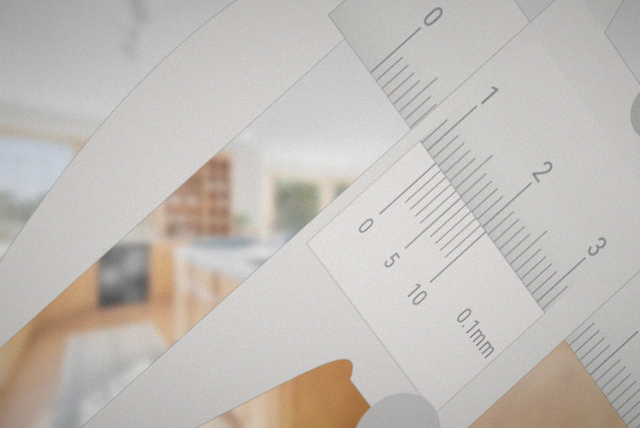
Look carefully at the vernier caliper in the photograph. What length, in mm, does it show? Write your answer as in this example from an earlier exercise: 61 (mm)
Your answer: 11.6 (mm)
